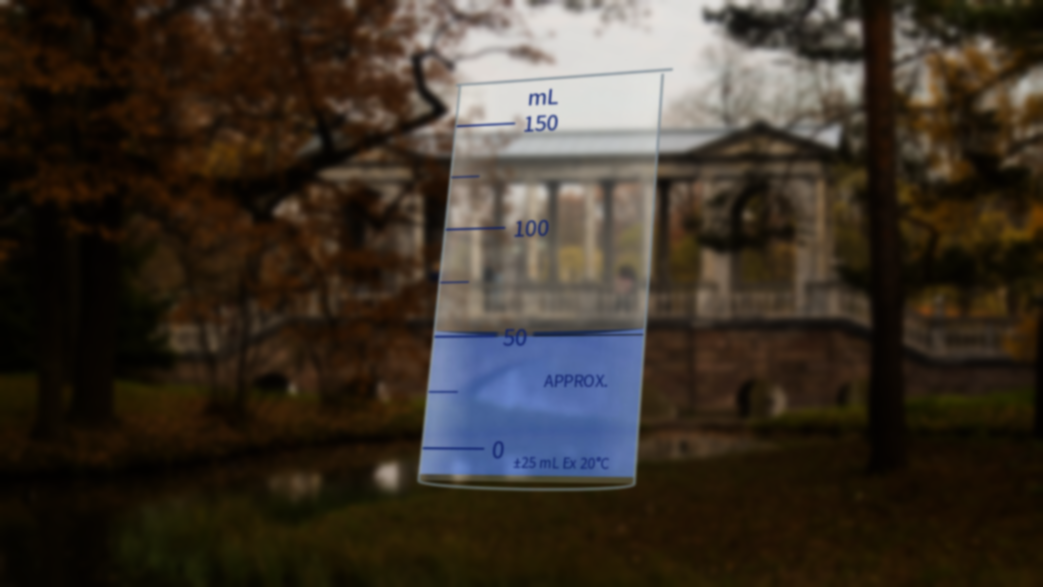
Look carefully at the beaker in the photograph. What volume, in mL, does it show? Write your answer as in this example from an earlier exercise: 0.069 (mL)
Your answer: 50 (mL)
